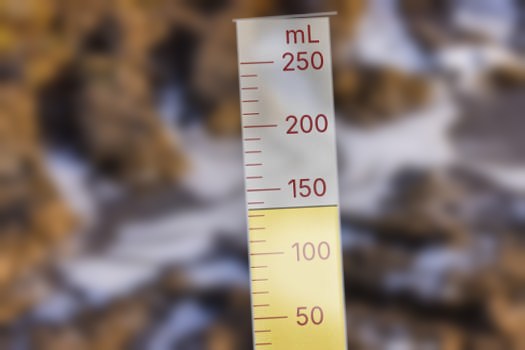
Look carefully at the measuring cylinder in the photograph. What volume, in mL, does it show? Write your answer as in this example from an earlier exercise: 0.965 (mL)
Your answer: 135 (mL)
